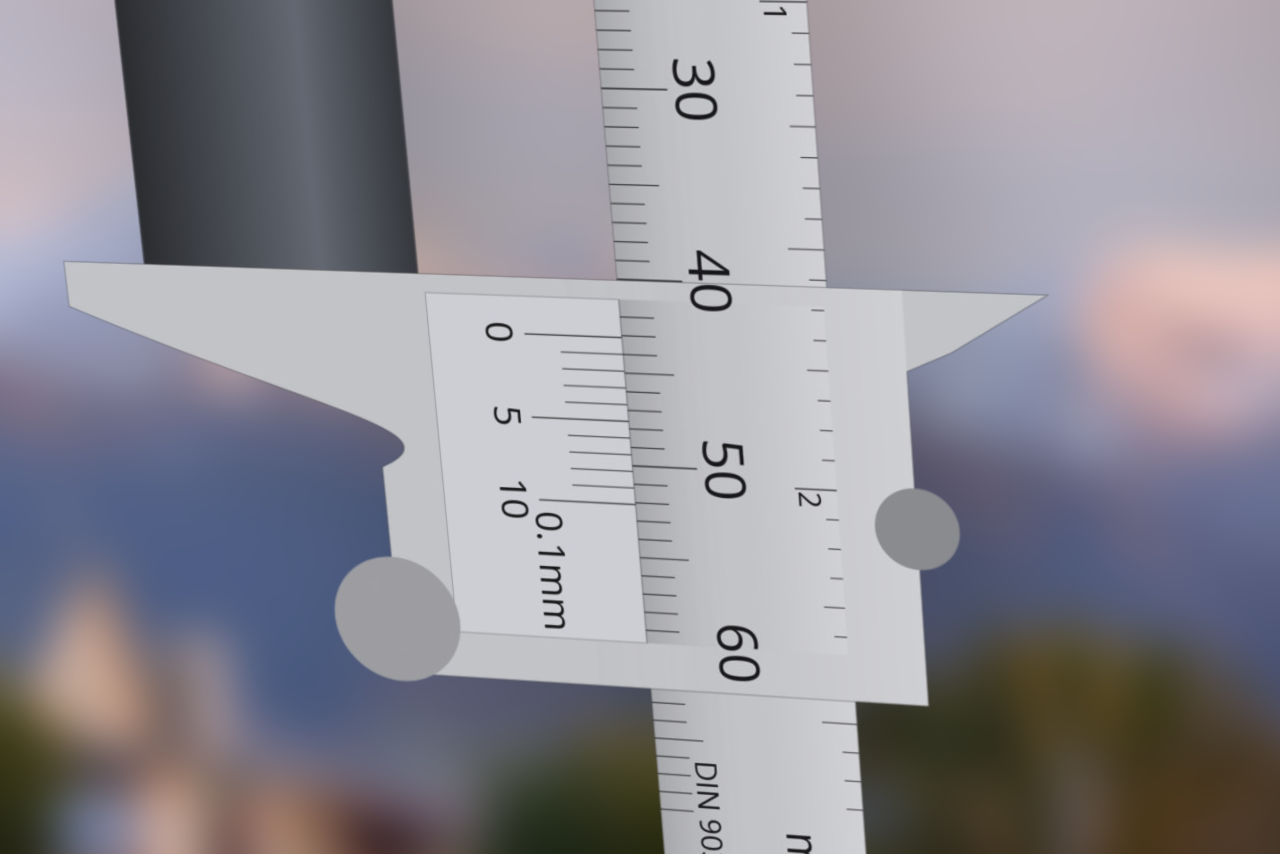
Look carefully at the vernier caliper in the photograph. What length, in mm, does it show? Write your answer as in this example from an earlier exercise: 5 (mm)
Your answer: 43.1 (mm)
